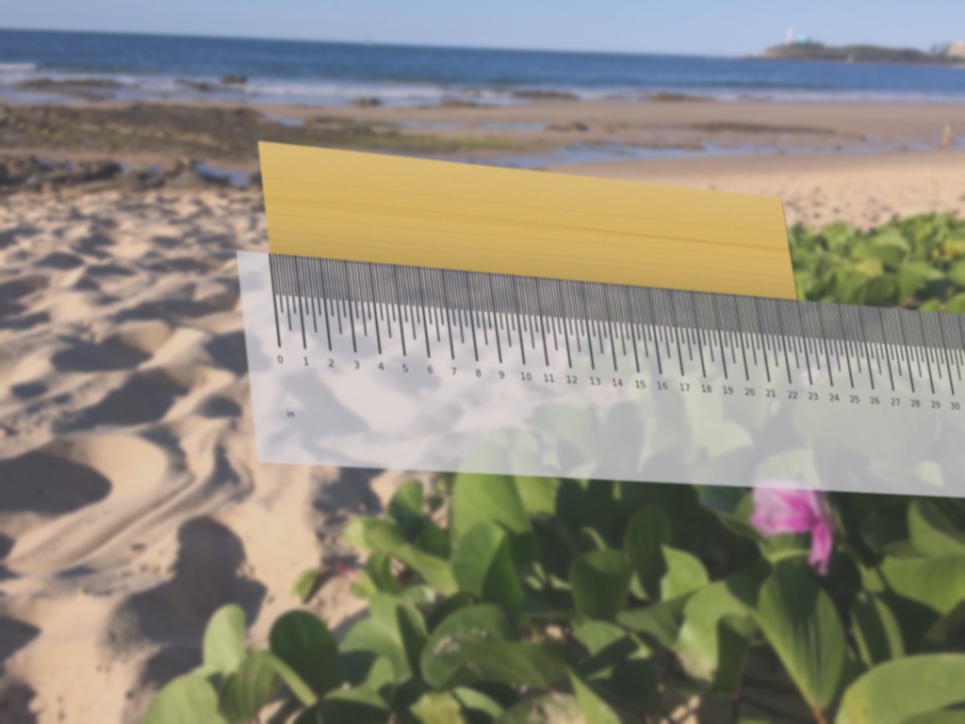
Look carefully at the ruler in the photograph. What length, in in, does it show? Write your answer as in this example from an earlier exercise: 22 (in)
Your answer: 23 (in)
